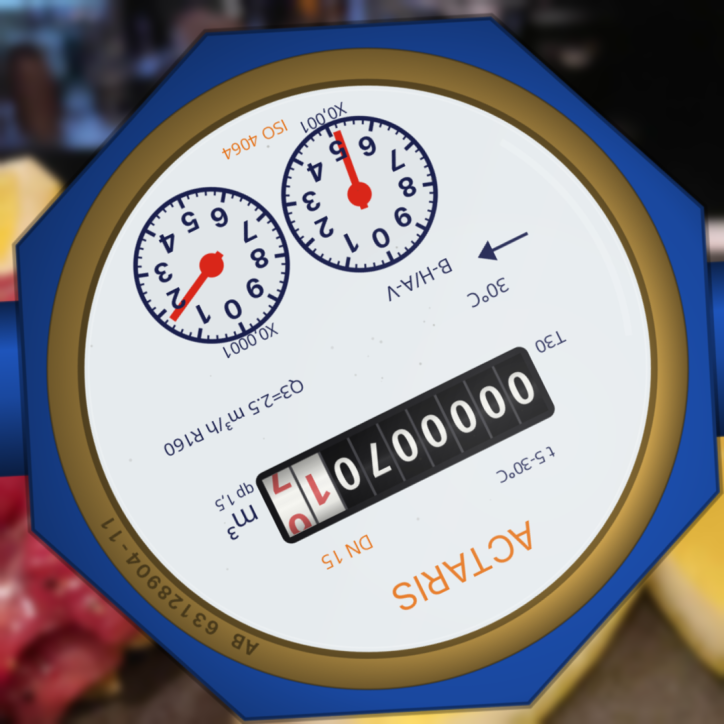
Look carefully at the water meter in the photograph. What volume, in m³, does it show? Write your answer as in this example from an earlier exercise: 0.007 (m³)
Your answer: 70.1651 (m³)
